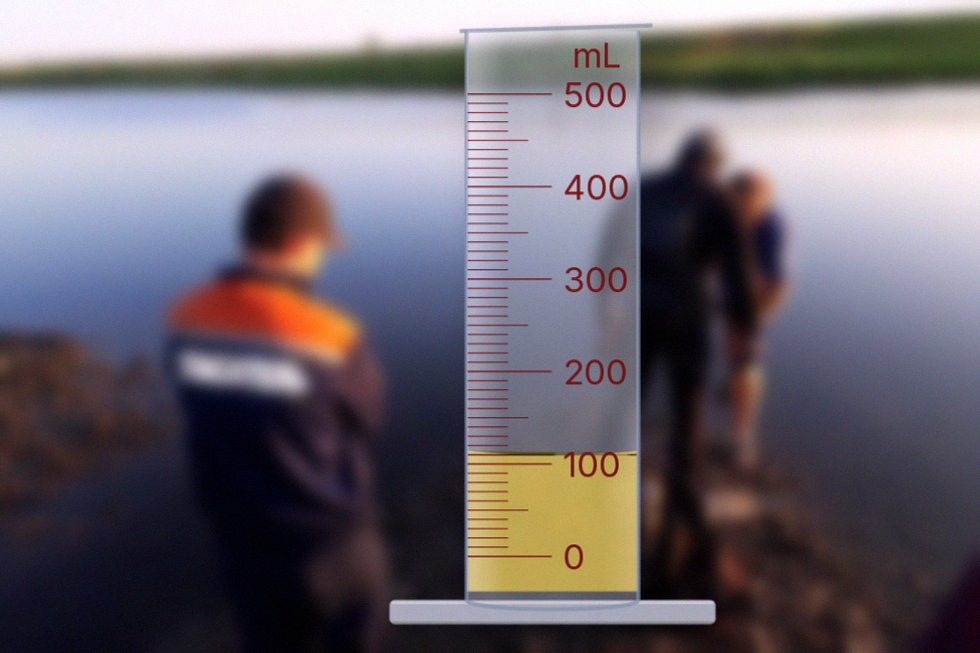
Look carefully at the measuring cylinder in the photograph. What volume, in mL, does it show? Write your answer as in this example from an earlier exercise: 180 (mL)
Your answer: 110 (mL)
